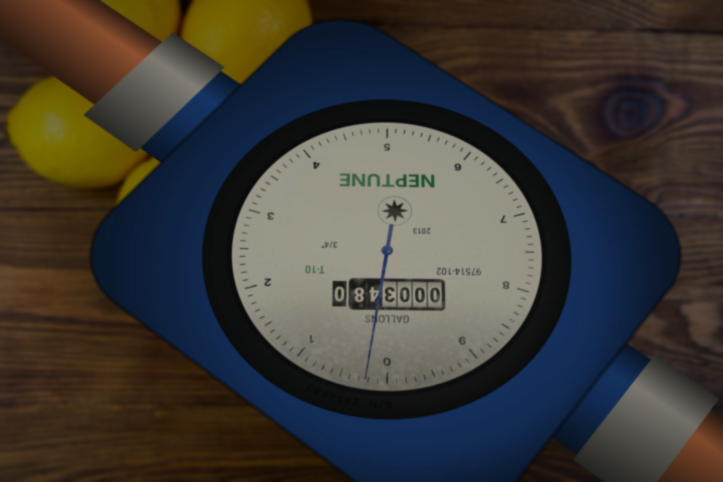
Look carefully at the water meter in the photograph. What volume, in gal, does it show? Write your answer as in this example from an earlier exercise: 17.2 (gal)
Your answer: 3480.2 (gal)
